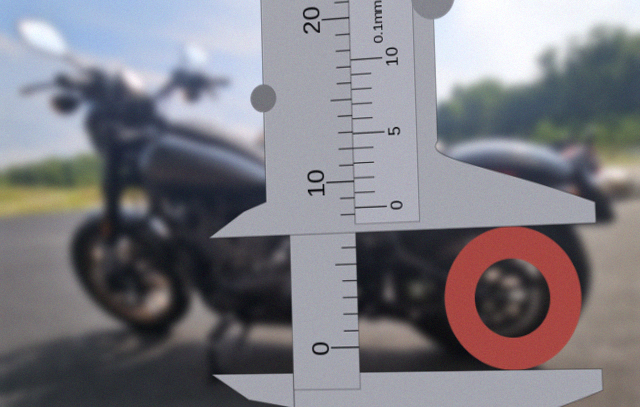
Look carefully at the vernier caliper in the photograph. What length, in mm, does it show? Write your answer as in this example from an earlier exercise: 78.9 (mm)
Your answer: 8.4 (mm)
